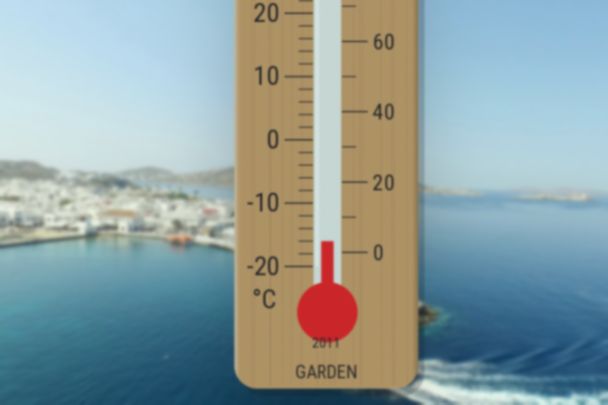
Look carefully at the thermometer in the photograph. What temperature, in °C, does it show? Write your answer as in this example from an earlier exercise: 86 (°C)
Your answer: -16 (°C)
